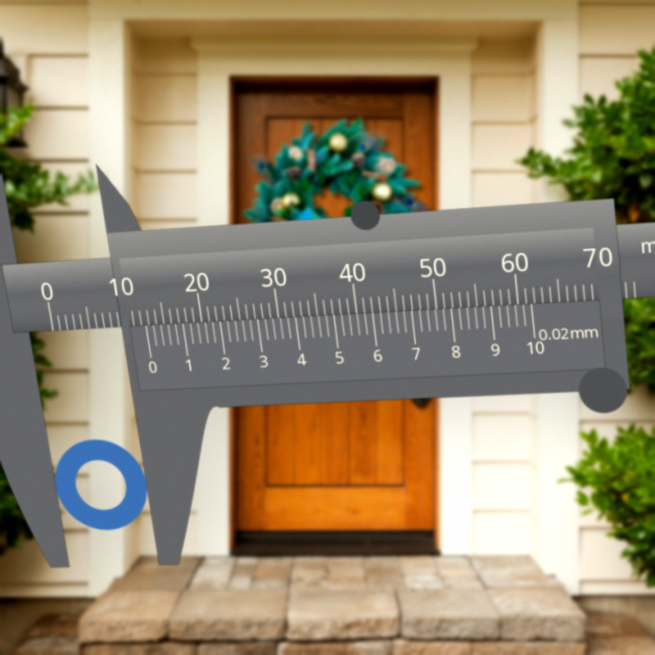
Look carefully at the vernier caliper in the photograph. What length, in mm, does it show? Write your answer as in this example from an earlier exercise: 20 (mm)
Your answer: 12.6 (mm)
